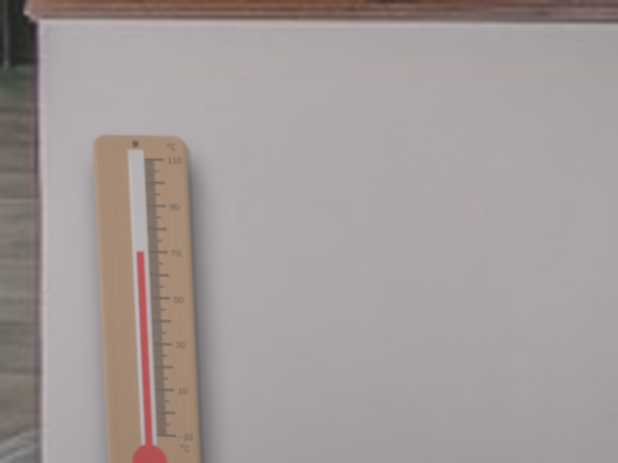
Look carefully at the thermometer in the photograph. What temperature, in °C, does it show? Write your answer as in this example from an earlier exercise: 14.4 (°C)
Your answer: 70 (°C)
